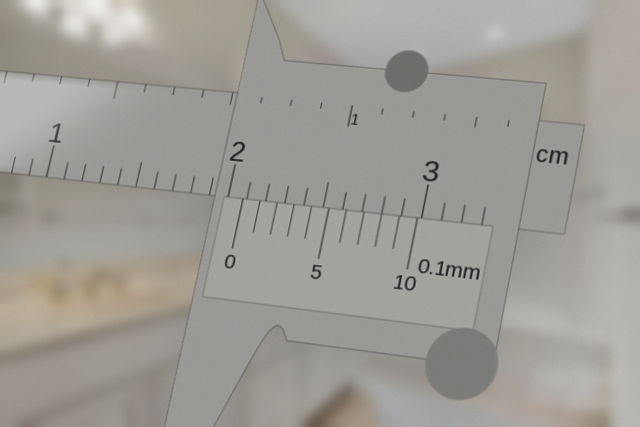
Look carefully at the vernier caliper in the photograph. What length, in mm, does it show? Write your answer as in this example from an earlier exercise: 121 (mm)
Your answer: 20.8 (mm)
